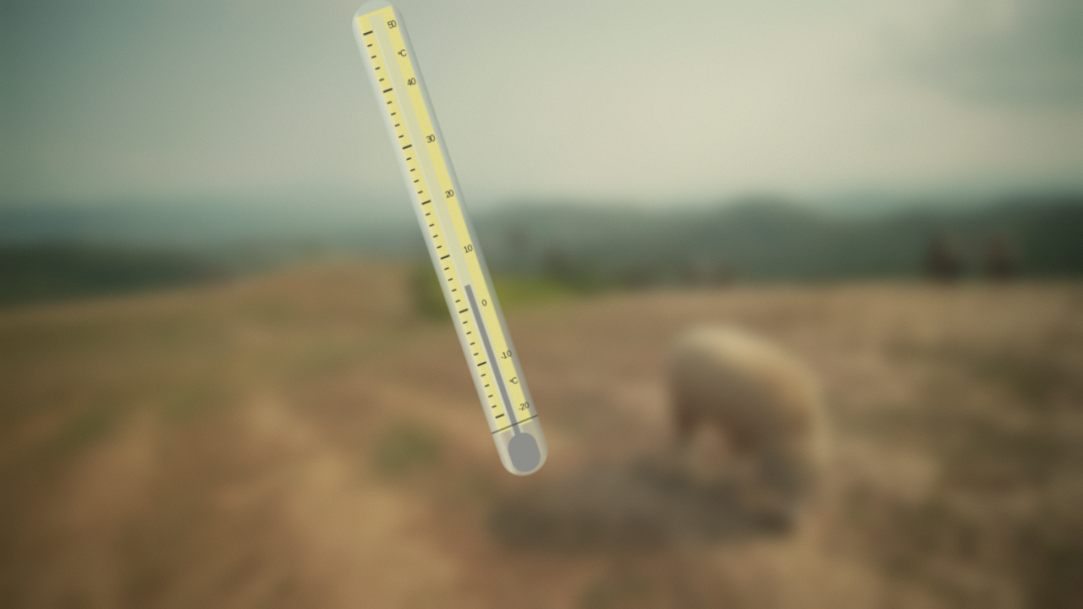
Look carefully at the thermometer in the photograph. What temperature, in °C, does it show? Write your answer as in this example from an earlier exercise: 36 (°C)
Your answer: 4 (°C)
